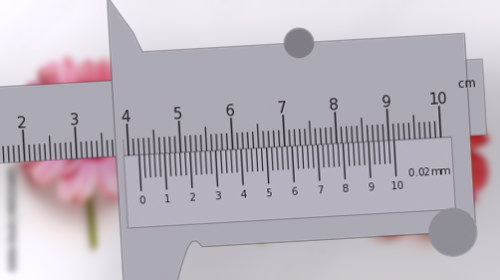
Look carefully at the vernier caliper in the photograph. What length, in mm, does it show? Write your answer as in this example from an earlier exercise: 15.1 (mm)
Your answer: 42.0 (mm)
